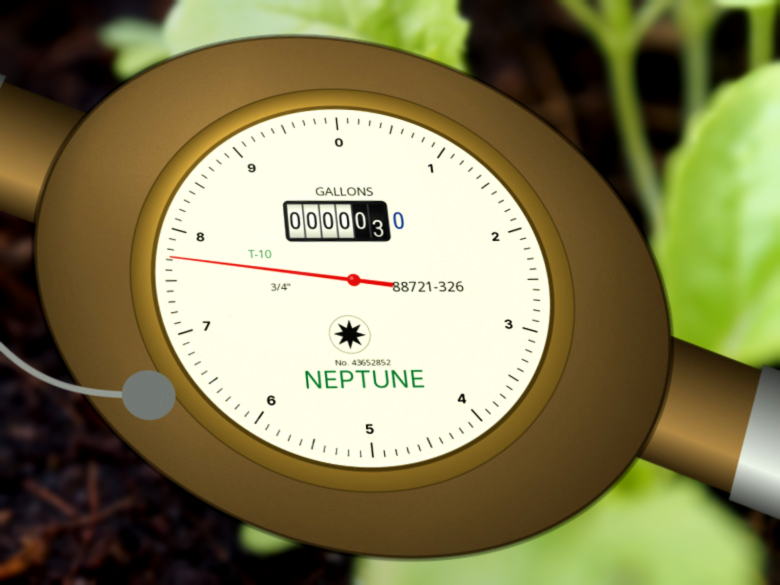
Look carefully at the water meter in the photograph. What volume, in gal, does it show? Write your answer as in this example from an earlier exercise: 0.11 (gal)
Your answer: 27.7 (gal)
